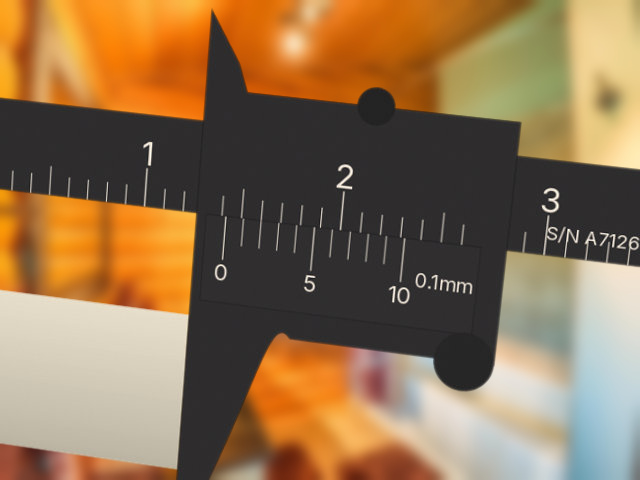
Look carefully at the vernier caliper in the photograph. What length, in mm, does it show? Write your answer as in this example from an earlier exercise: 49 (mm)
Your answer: 14.2 (mm)
